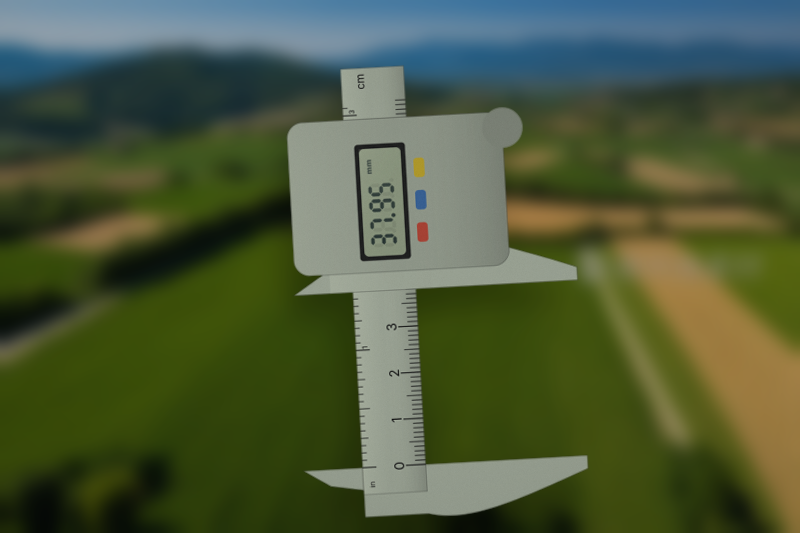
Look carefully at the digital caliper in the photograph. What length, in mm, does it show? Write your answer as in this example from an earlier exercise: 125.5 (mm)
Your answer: 37.95 (mm)
